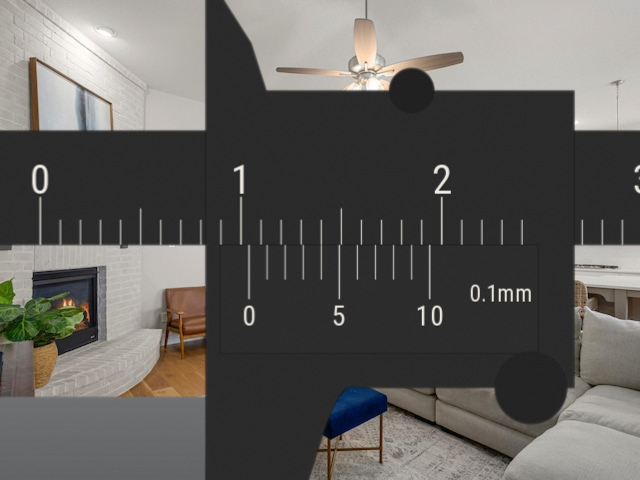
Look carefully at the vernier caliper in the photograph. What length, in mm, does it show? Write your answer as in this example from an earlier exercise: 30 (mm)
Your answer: 10.4 (mm)
